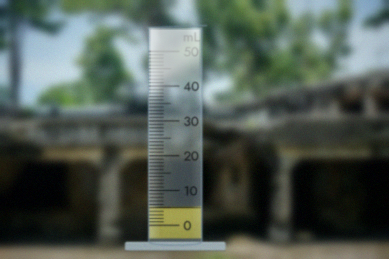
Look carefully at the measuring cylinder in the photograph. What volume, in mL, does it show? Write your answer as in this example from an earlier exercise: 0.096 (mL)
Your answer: 5 (mL)
